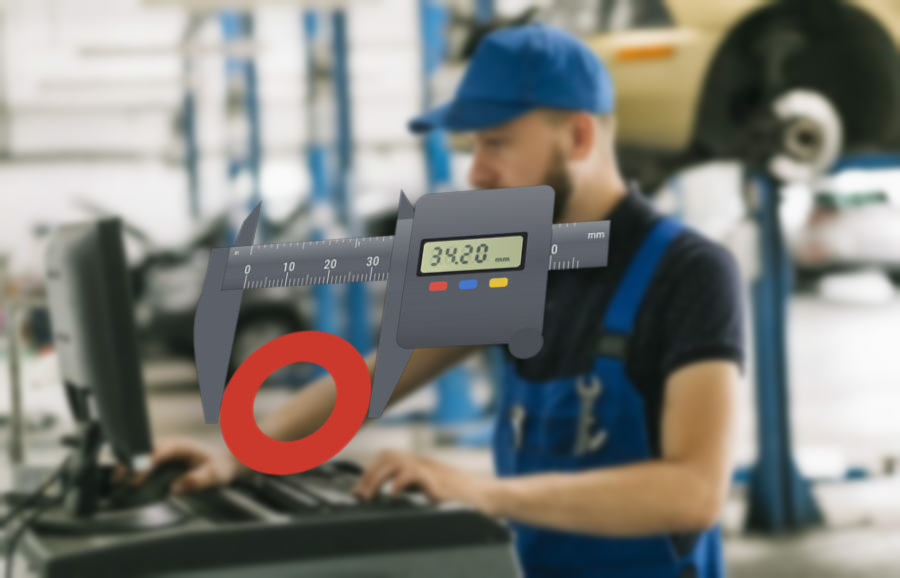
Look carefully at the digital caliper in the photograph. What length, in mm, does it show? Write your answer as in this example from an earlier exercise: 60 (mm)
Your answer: 34.20 (mm)
